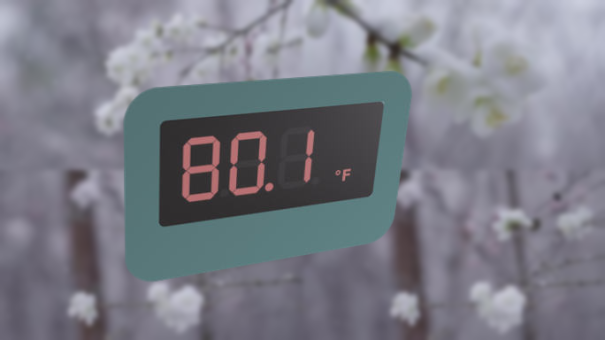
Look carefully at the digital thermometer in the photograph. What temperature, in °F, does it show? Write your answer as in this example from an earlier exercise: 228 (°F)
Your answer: 80.1 (°F)
